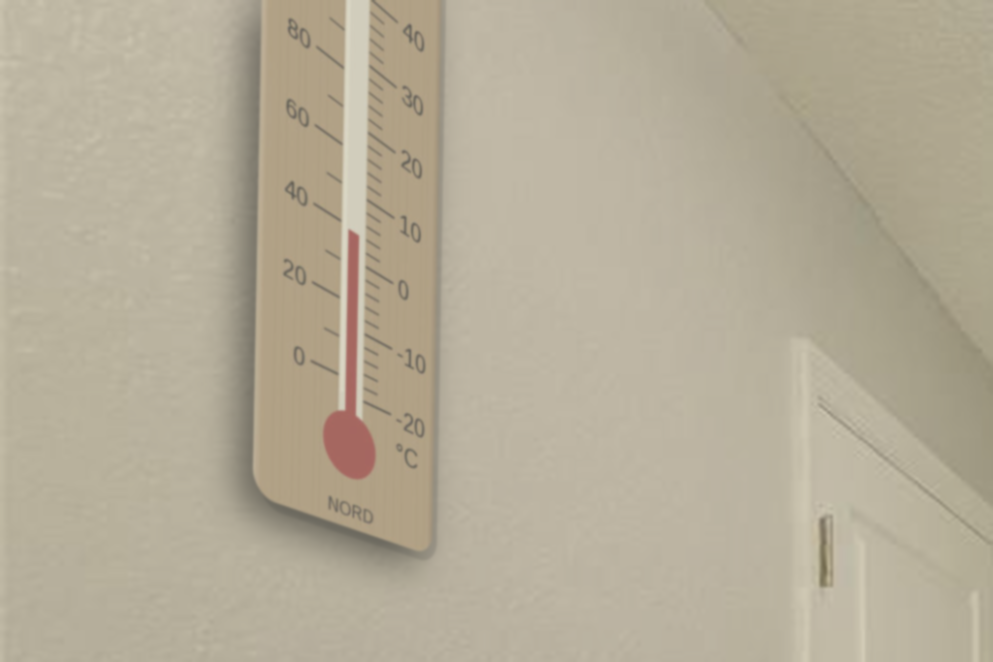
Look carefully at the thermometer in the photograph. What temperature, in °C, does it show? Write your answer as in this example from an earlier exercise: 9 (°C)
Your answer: 4 (°C)
